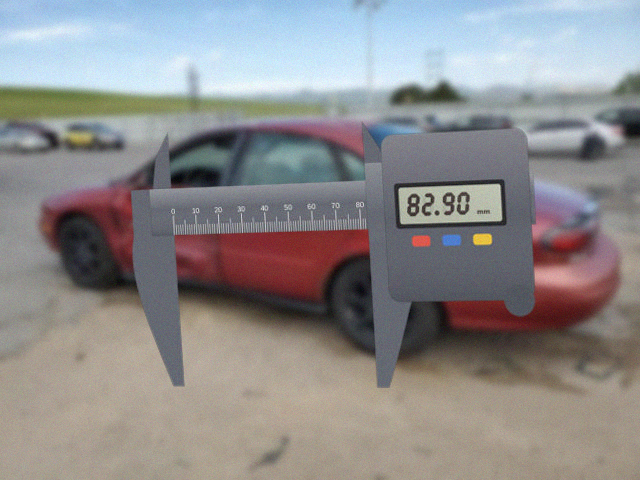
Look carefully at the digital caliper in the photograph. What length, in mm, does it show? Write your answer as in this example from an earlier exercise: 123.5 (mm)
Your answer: 82.90 (mm)
